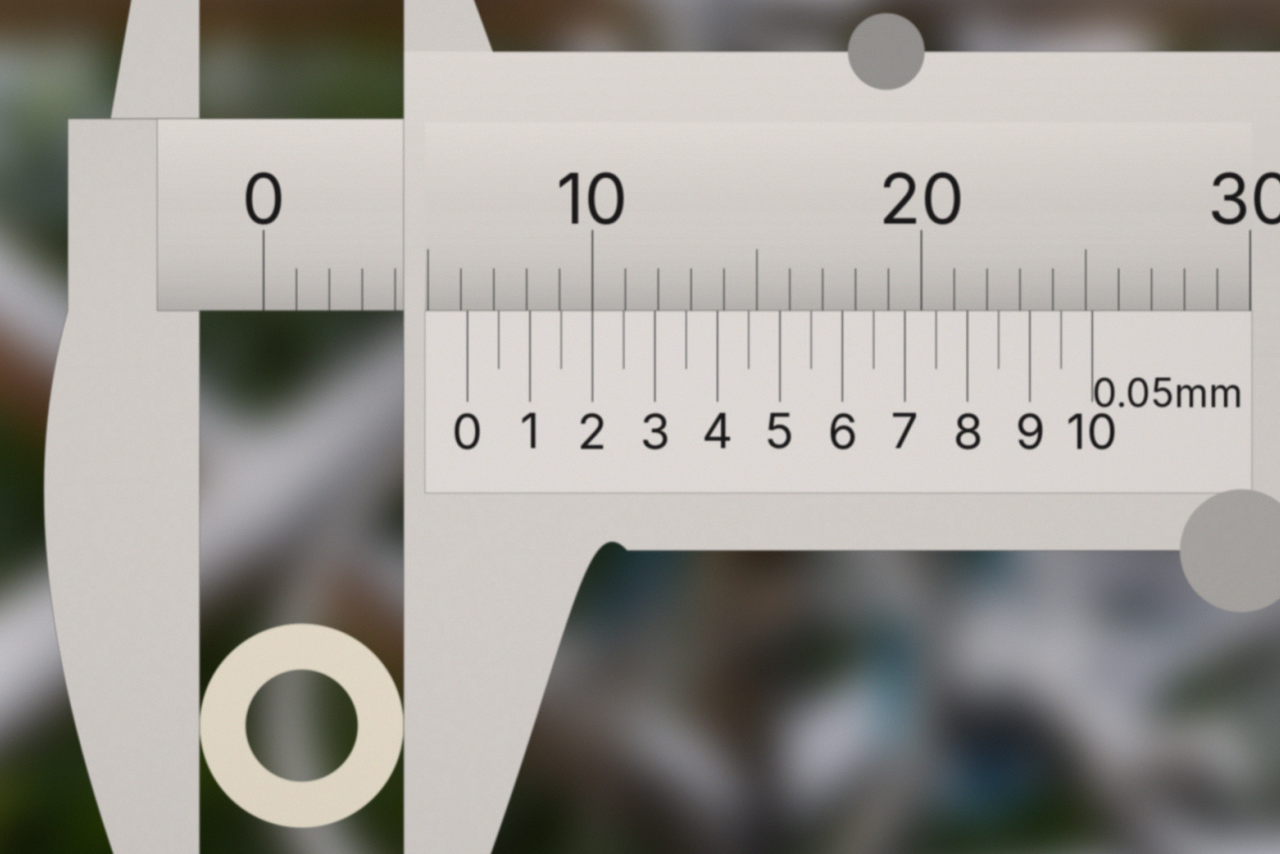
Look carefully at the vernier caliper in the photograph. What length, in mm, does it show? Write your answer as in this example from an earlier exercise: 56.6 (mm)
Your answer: 6.20 (mm)
